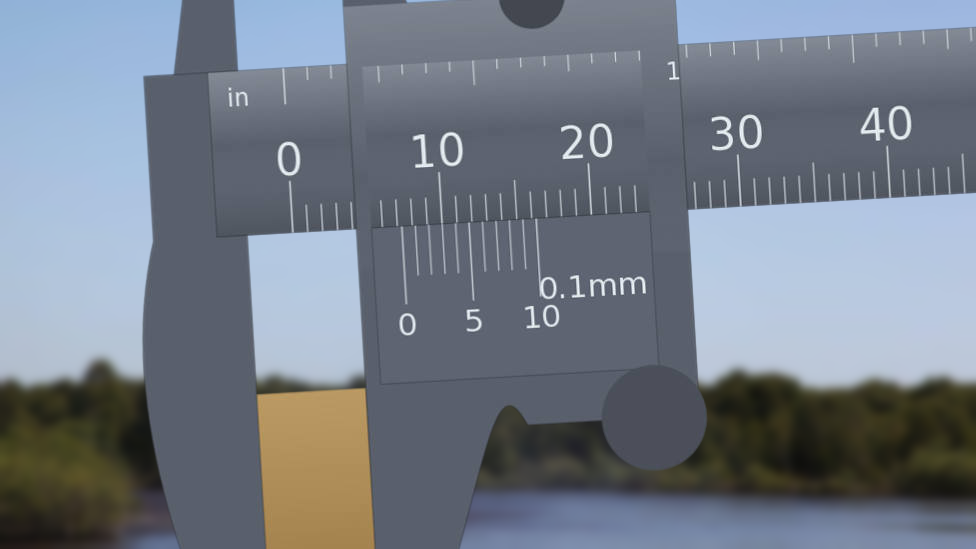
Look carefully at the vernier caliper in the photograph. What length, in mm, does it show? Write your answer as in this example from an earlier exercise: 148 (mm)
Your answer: 7.3 (mm)
